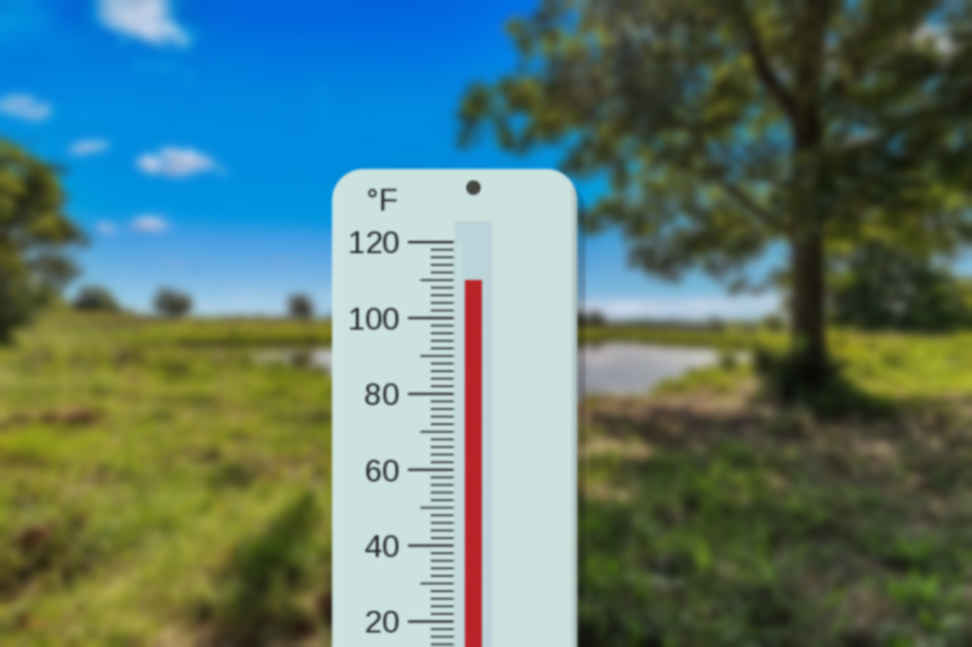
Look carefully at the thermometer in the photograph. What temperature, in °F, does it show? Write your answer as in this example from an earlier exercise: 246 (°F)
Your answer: 110 (°F)
